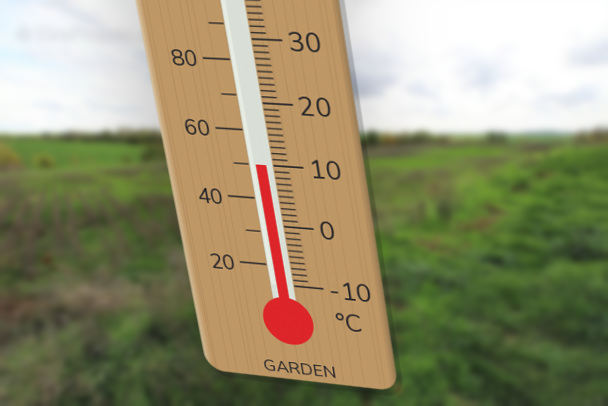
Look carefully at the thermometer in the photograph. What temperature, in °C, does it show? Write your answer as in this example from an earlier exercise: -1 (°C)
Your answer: 10 (°C)
